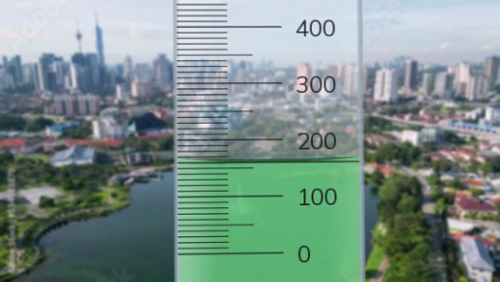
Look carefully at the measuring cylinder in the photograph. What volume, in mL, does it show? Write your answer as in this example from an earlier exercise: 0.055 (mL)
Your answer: 160 (mL)
